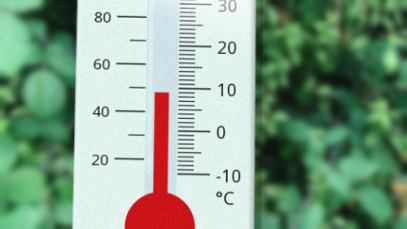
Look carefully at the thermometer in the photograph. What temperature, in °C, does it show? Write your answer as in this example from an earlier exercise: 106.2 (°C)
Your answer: 9 (°C)
